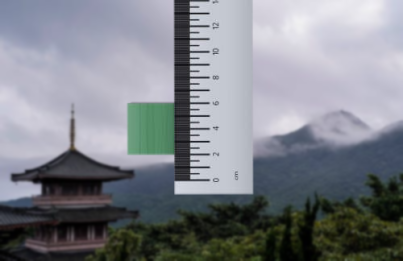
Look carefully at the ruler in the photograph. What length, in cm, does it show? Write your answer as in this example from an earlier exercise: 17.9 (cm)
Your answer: 4 (cm)
